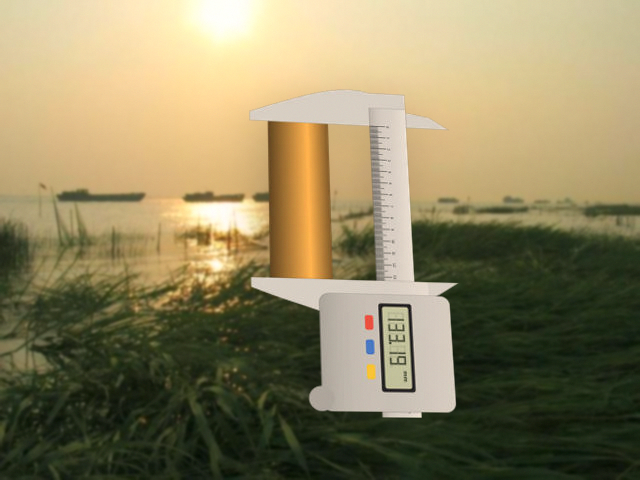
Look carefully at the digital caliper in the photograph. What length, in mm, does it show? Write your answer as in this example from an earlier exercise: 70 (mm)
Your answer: 133.19 (mm)
